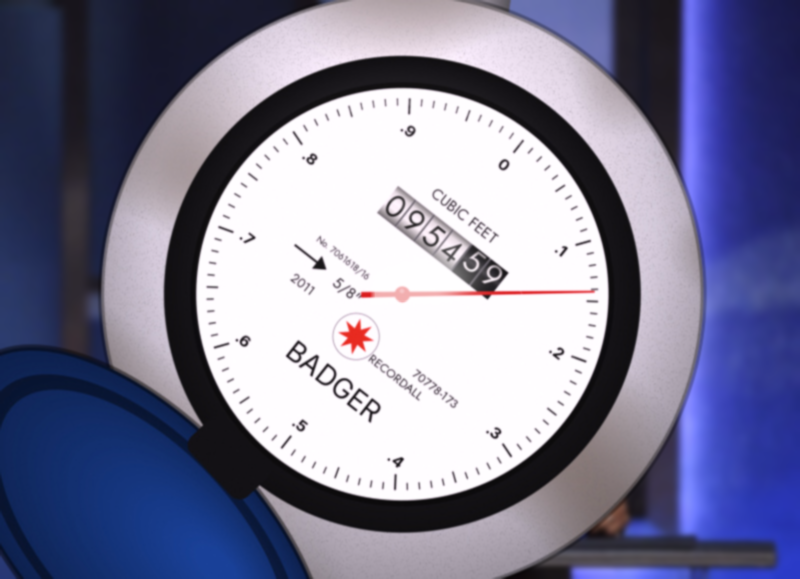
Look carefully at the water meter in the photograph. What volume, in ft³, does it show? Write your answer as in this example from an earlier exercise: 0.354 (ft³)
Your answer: 95459.14 (ft³)
